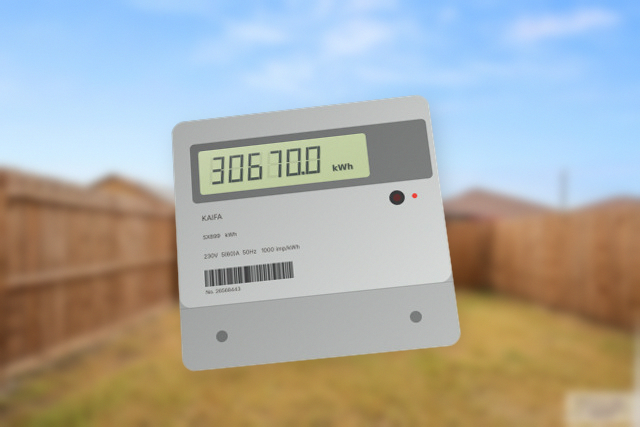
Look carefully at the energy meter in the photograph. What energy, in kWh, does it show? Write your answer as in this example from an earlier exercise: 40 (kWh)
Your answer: 30670.0 (kWh)
